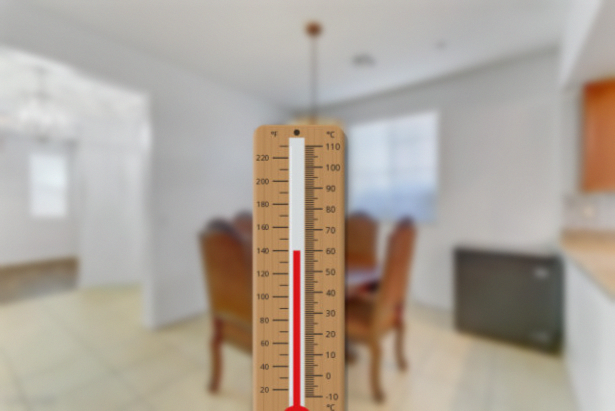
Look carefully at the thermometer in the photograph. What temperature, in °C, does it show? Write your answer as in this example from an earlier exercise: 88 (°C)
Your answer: 60 (°C)
